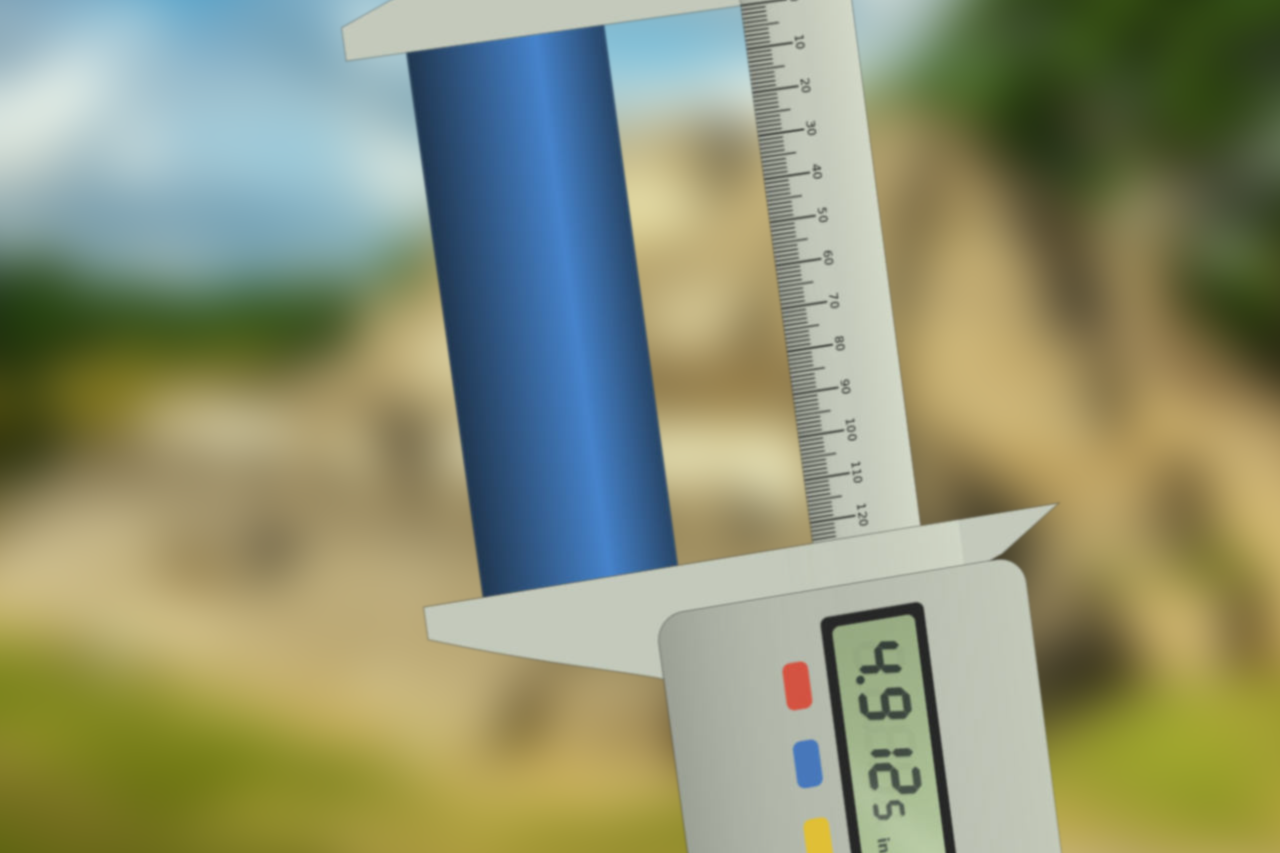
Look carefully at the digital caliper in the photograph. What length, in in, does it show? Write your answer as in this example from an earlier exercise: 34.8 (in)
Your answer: 4.9125 (in)
